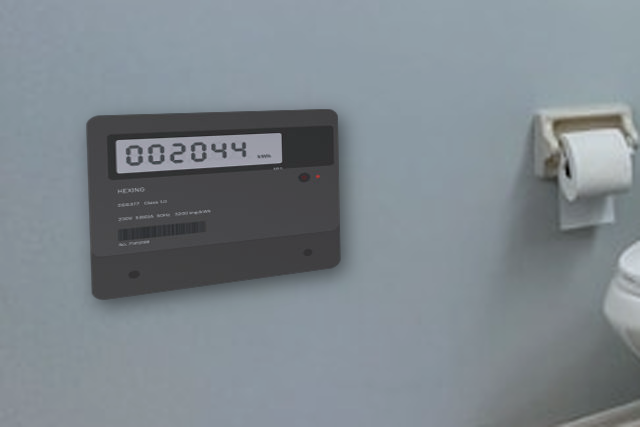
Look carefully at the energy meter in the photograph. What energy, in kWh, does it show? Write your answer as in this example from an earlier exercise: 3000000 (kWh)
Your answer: 2044 (kWh)
